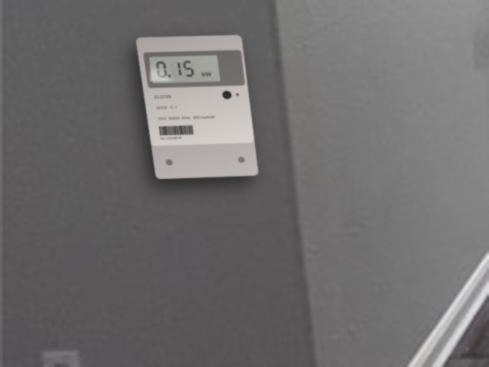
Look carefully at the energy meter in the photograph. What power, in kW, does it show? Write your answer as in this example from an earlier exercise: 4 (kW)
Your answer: 0.15 (kW)
